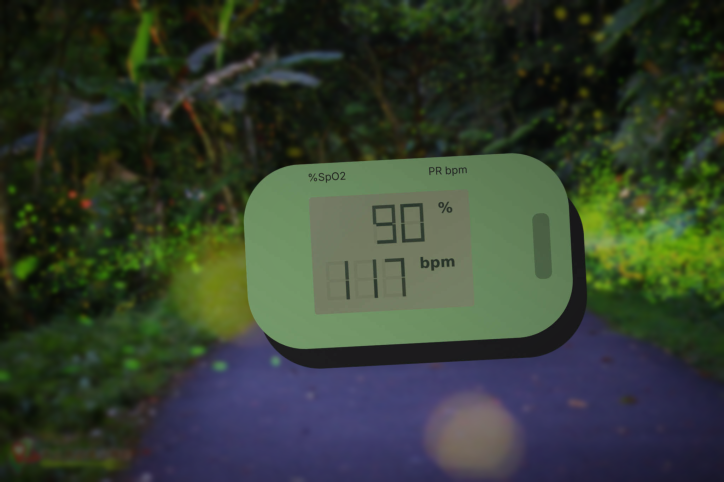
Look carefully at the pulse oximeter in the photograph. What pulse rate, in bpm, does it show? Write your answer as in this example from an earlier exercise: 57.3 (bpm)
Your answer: 117 (bpm)
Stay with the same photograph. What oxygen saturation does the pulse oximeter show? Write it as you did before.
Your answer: 90 (%)
